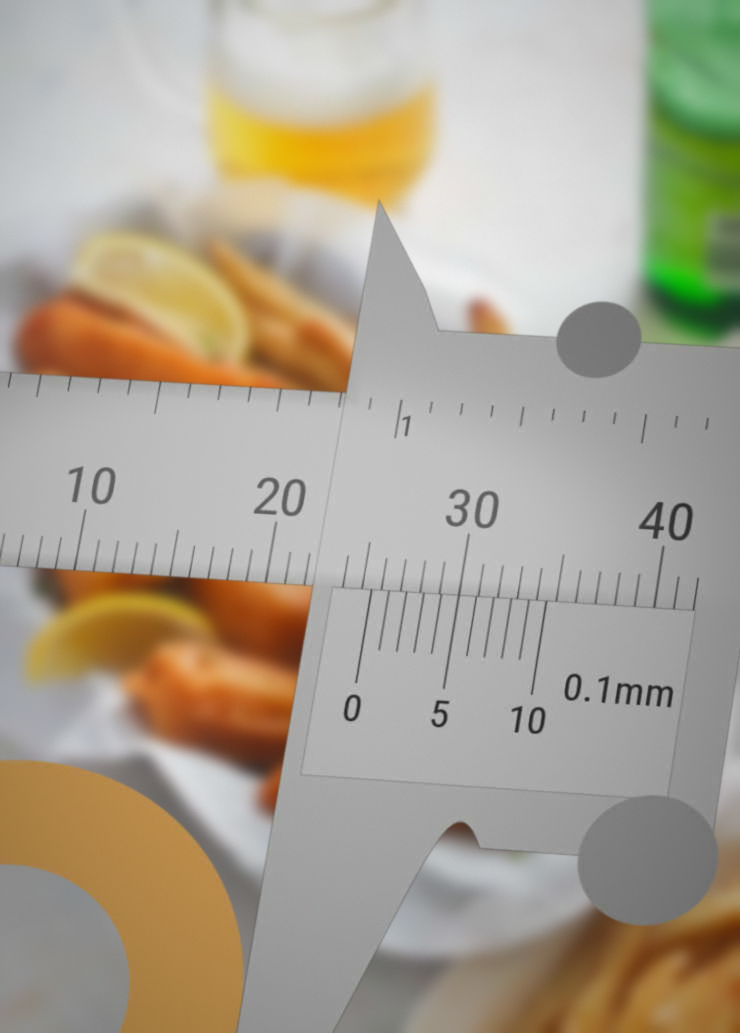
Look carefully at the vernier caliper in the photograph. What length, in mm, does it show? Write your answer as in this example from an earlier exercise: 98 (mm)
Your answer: 25.5 (mm)
